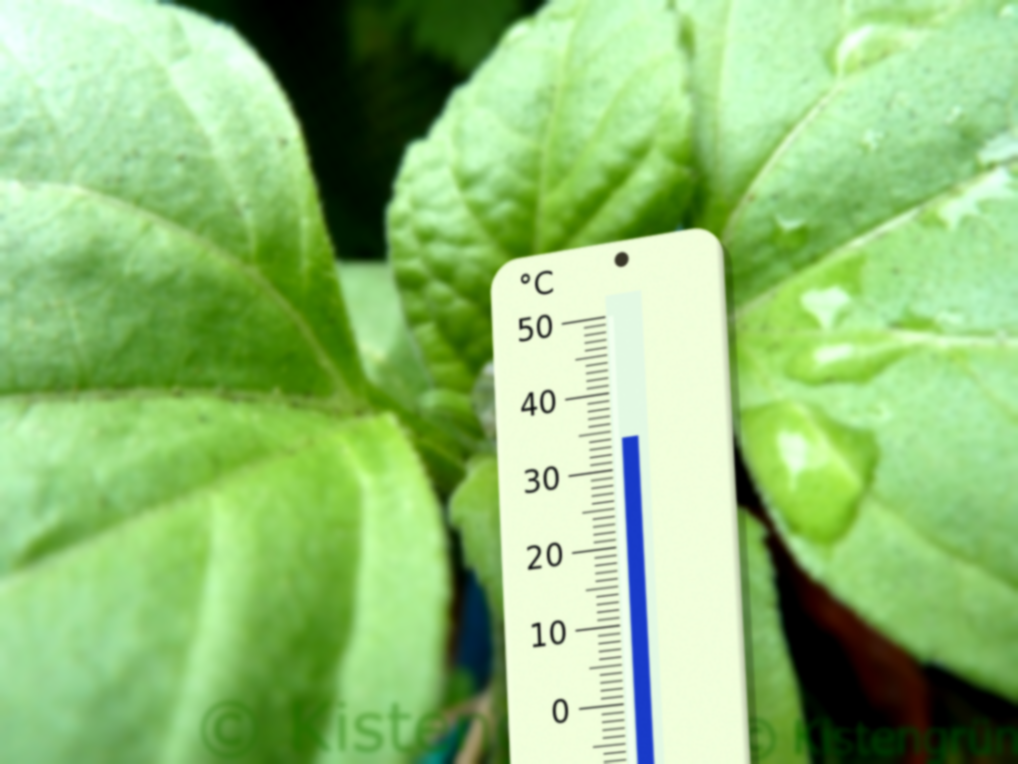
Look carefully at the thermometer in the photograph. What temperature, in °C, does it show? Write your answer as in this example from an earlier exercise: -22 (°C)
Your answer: 34 (°C)
